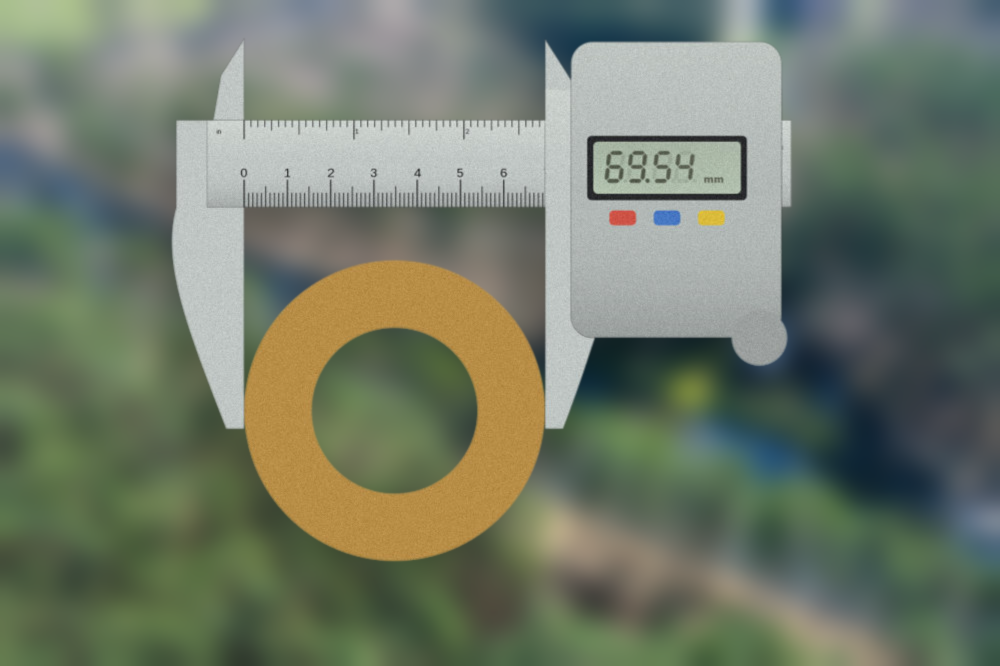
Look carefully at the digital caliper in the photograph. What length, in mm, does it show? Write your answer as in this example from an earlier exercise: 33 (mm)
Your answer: 69.54 (mm)
